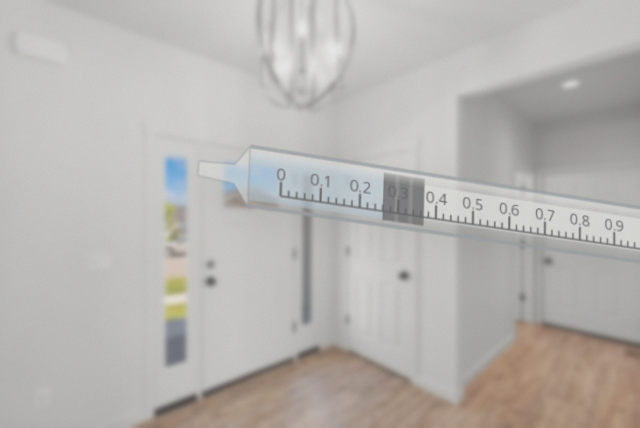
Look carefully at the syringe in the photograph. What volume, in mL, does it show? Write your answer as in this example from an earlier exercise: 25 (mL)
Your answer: 0.26 (mL)
